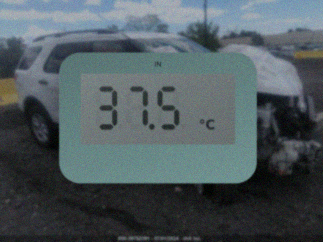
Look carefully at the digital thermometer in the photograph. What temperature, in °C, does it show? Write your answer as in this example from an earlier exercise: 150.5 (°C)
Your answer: 37.5 (°C)
